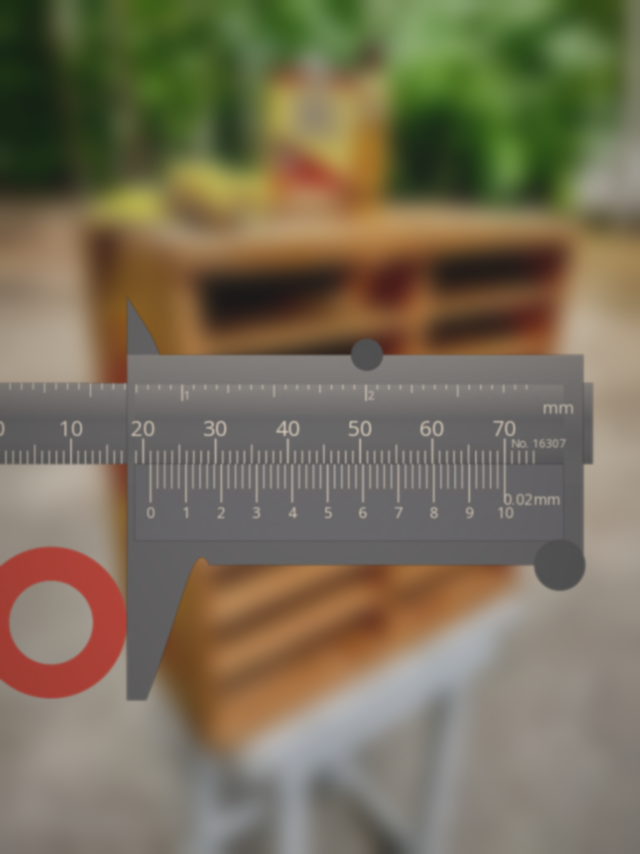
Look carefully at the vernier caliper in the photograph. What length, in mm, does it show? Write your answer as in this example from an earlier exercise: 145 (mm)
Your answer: 21.0 (mm)
